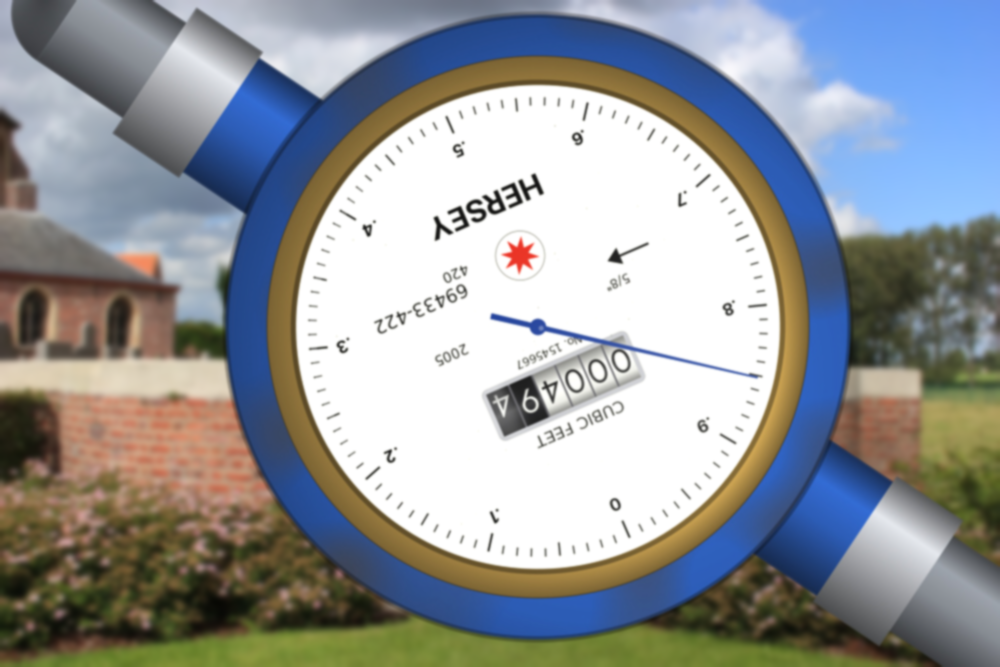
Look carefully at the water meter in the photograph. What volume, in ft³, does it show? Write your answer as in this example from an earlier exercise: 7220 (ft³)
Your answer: 493.85 (ft³)
